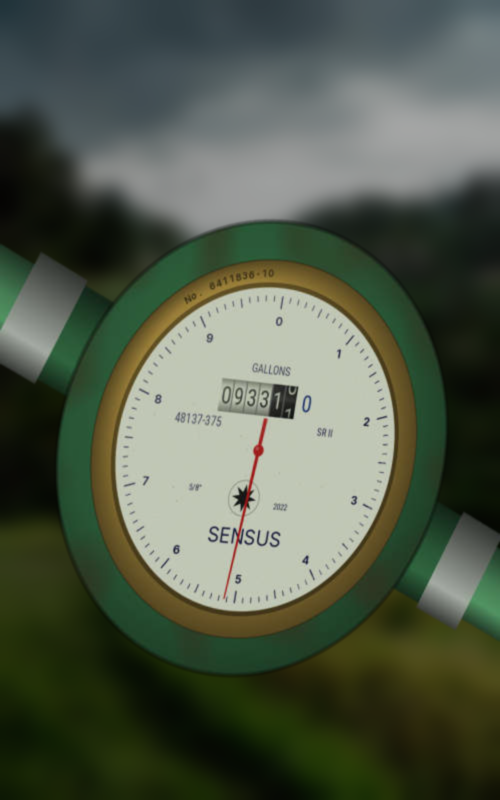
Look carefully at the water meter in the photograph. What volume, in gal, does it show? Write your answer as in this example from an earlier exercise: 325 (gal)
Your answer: 933105.1 (gal)
